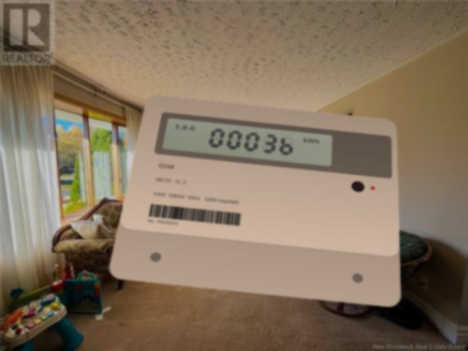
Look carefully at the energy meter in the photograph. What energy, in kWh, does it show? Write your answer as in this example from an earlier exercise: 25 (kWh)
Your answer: 36 (kWh)
